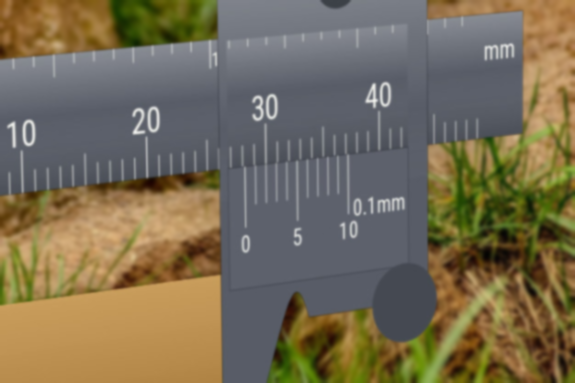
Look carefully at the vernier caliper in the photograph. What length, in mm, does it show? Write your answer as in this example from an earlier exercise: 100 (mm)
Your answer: 28.2 (mm)
